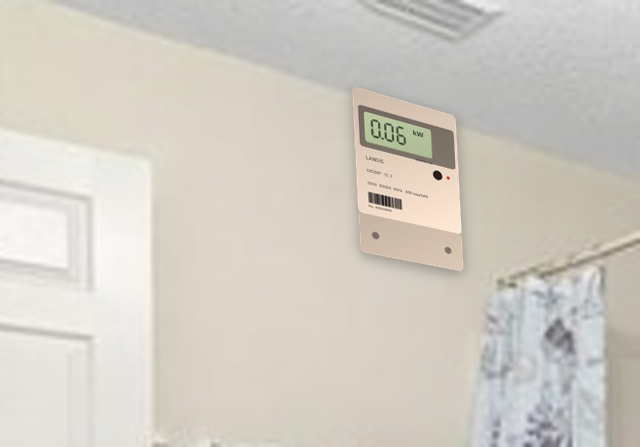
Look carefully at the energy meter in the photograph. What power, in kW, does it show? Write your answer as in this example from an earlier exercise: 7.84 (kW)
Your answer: 0.06 (kW)
